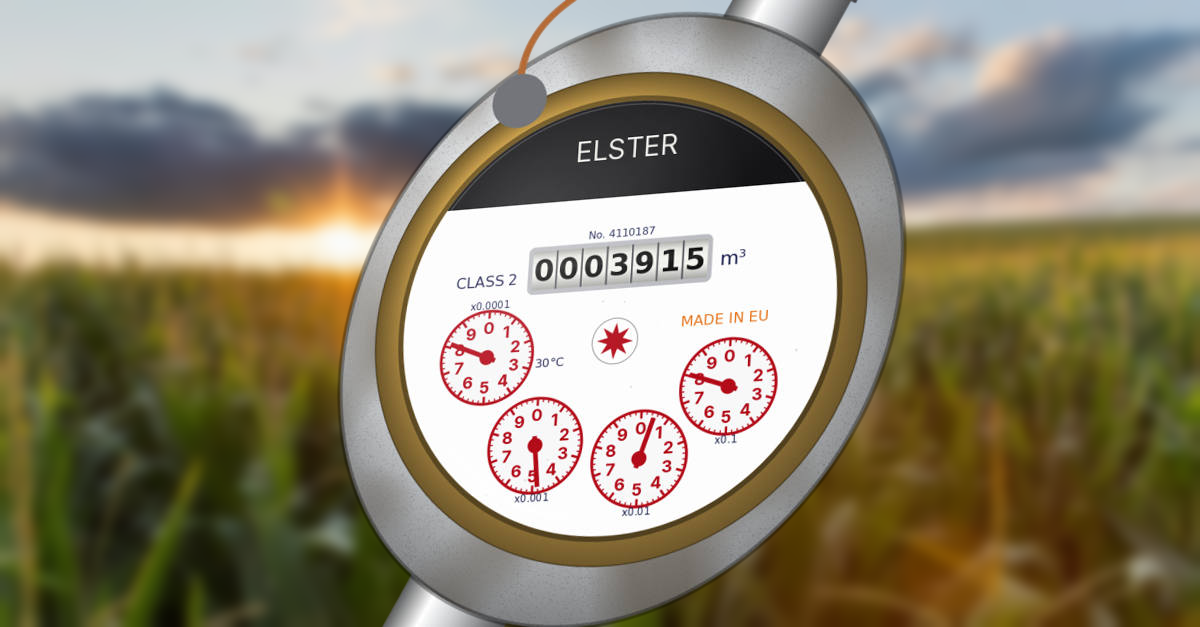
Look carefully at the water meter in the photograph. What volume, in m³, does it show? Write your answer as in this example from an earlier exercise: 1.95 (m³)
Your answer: 3915.8048 (m³)
